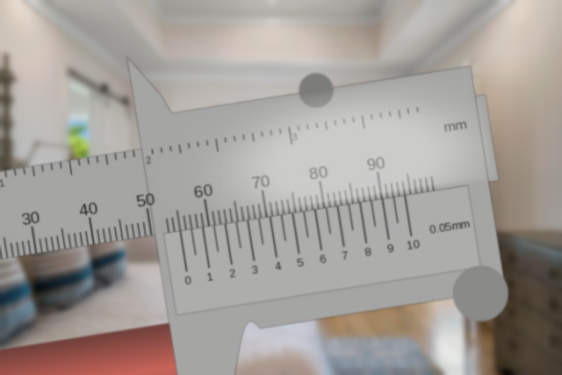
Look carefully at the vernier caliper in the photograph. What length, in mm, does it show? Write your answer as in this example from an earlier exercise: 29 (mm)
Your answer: 55.0 (mm)
